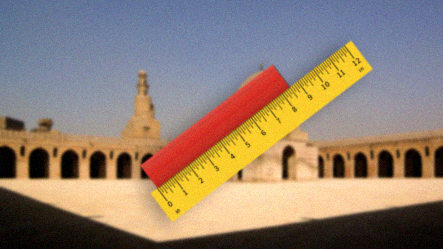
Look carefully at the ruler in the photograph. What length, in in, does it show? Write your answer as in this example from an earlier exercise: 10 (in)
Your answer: 8.5 (in)
